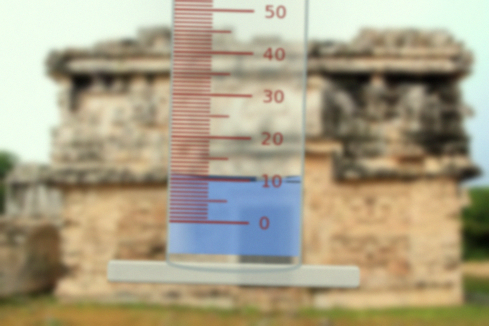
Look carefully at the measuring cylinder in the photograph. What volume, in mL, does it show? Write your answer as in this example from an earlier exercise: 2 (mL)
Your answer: 10 (mL)
